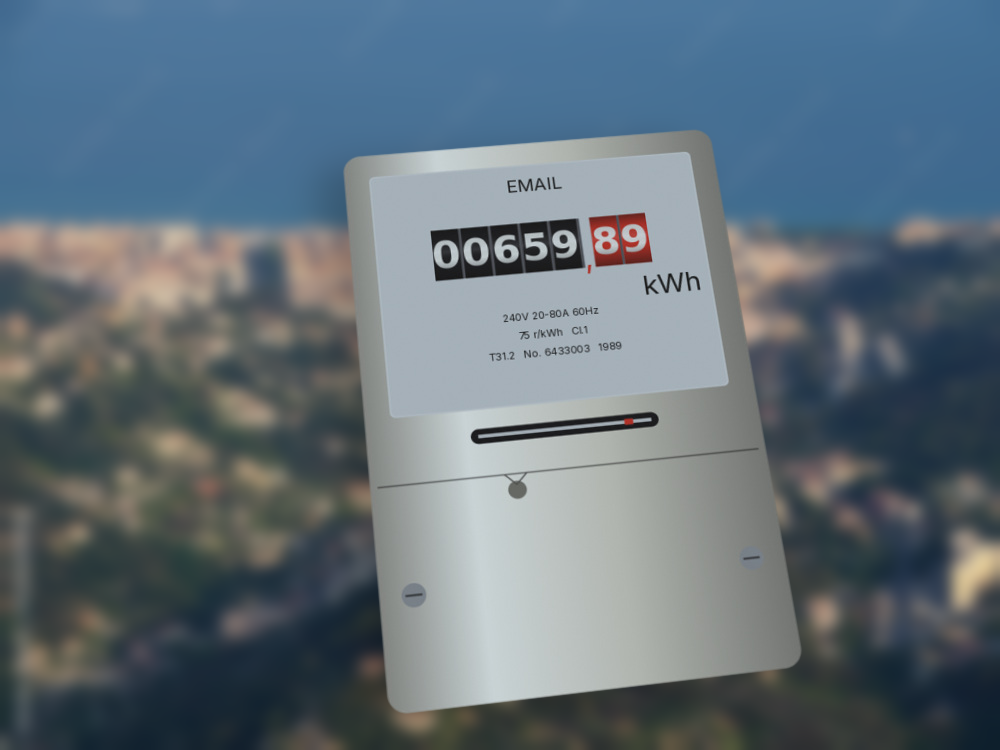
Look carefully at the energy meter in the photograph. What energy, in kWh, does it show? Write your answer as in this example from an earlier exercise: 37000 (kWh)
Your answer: 659.89 (kWh)
